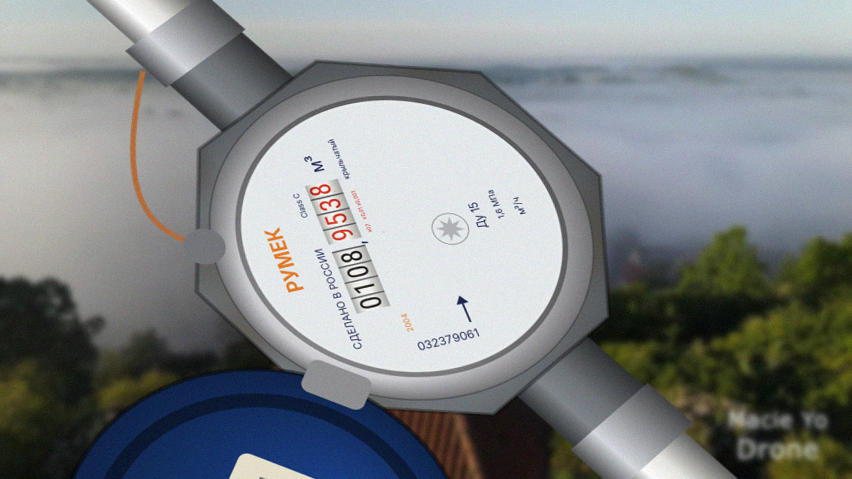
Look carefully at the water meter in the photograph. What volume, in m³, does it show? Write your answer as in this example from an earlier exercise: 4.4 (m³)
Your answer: 108.9538 (m³)
